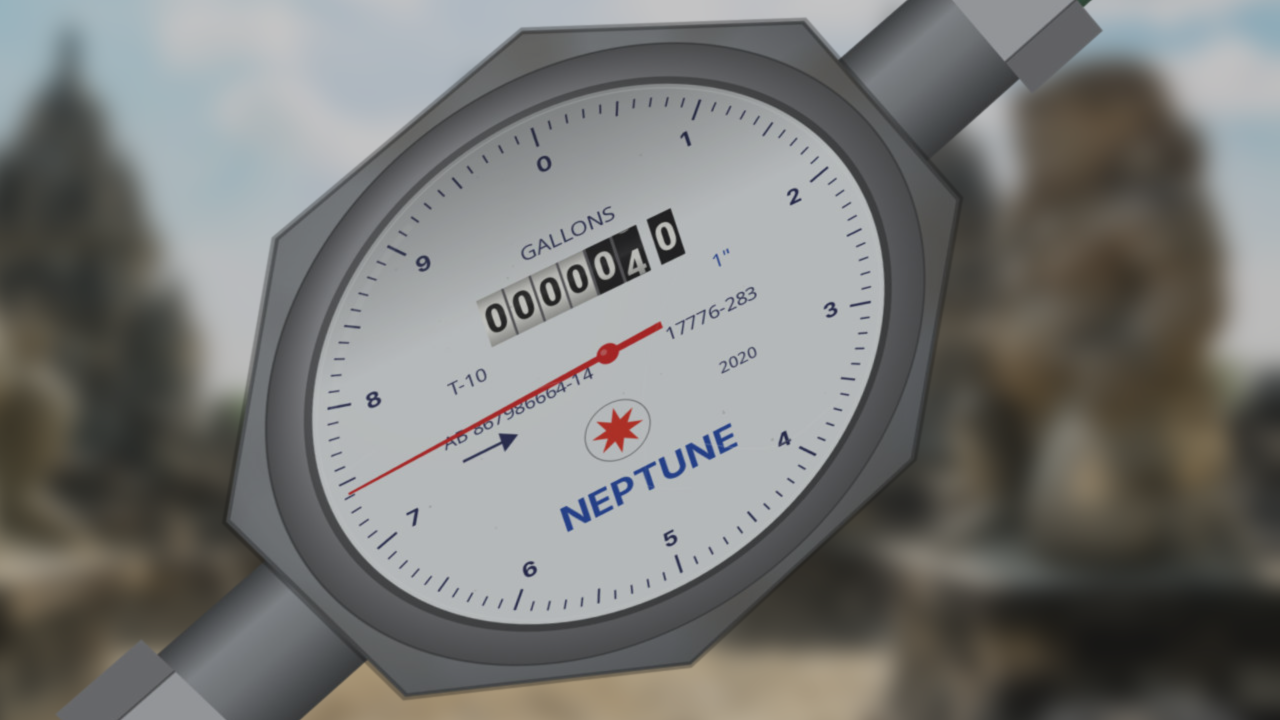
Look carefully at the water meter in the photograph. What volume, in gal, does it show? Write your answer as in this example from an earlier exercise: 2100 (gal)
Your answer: 37.4 (gal)
